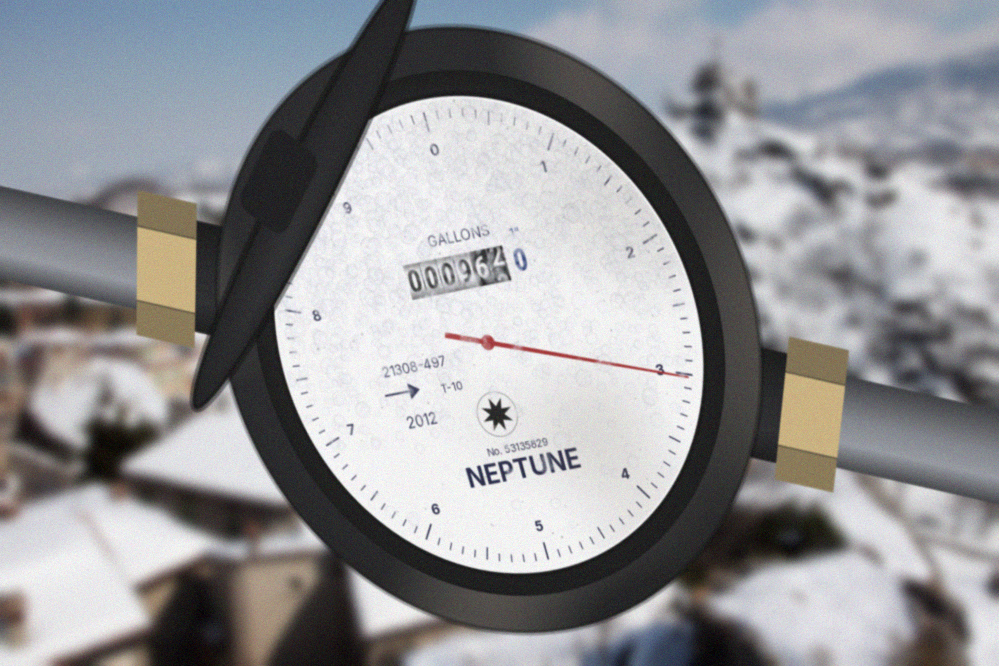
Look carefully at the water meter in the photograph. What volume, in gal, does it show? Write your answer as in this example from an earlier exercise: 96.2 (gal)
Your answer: 9623.0 (gal)
